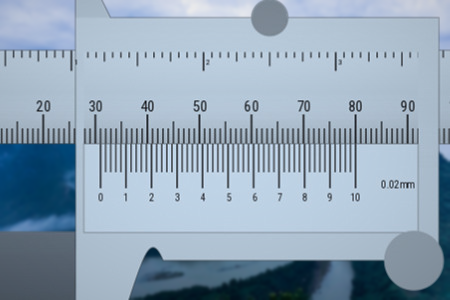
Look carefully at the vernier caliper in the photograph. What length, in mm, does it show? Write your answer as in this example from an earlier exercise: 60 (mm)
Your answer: 31.0 (mm)
